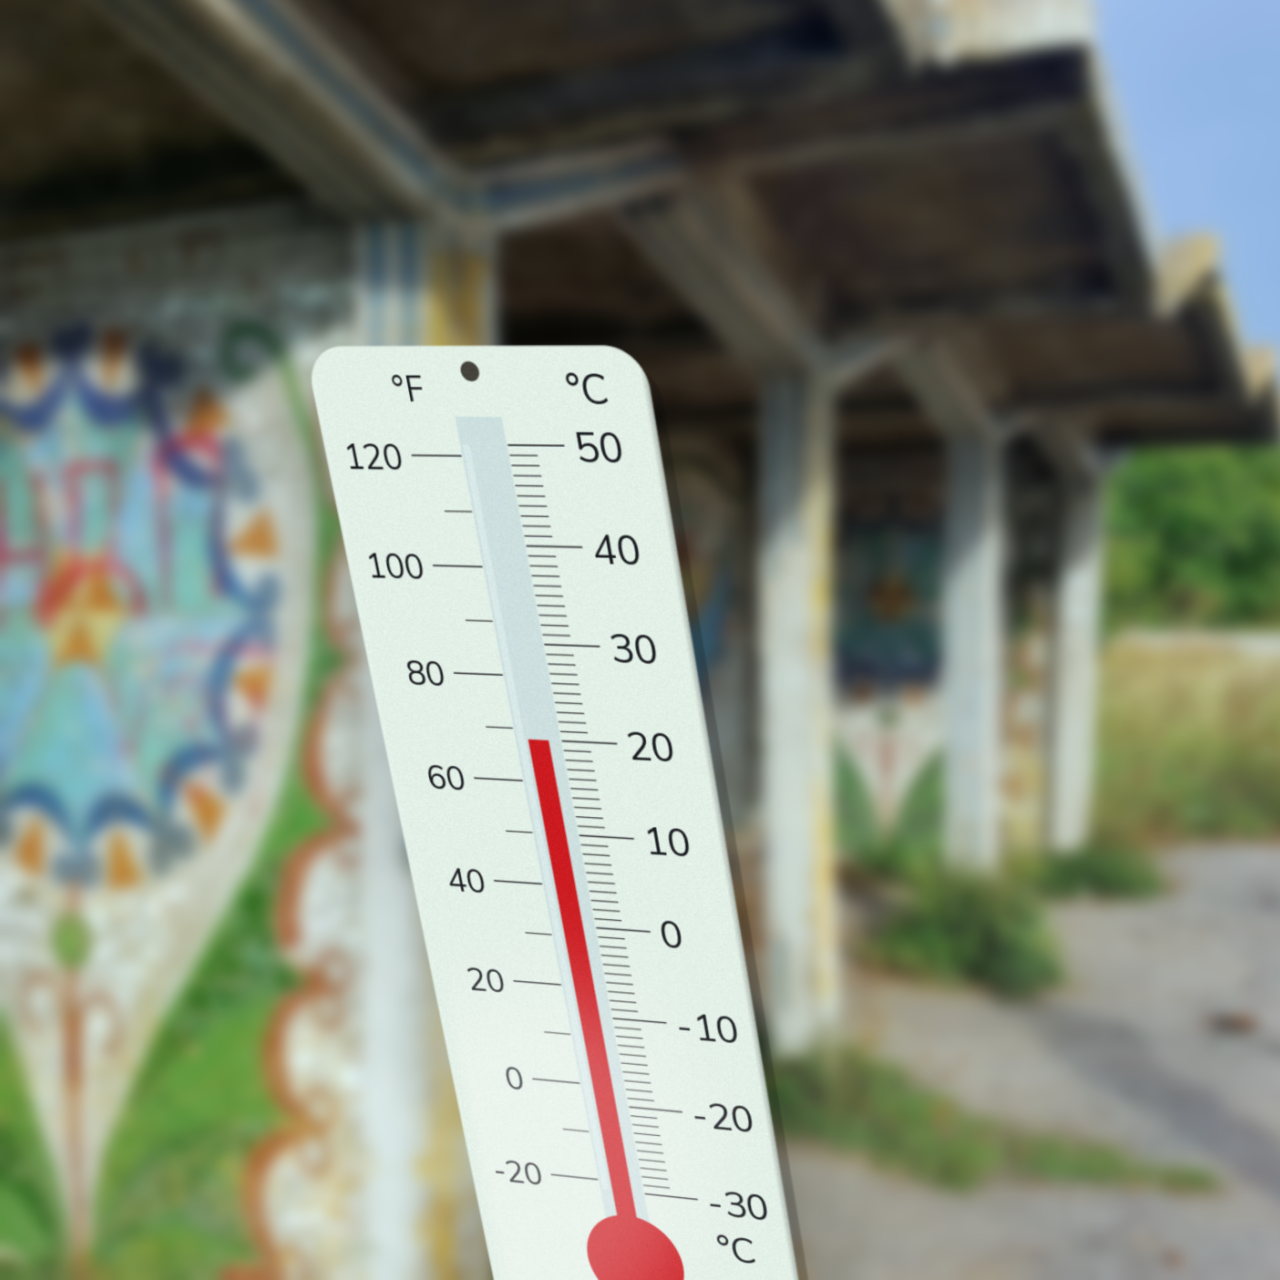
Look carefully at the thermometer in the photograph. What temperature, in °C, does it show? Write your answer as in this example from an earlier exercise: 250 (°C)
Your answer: 20 (°C)
